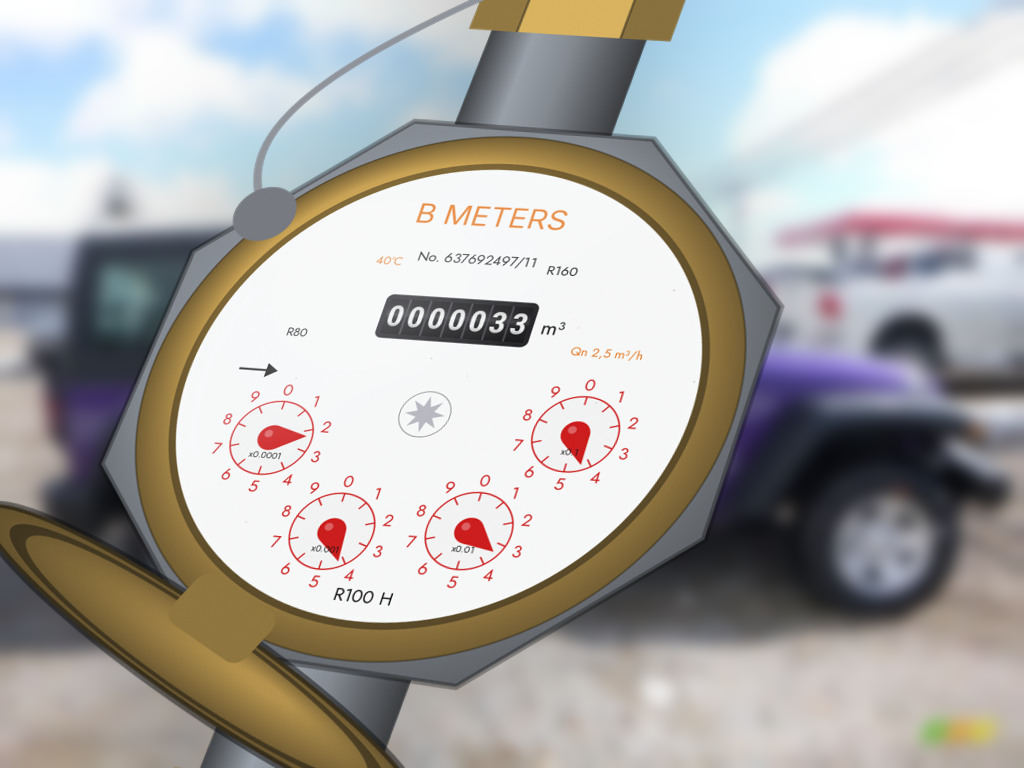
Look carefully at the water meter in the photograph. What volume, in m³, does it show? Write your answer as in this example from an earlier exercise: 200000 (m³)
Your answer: 33.4342 (m³)
